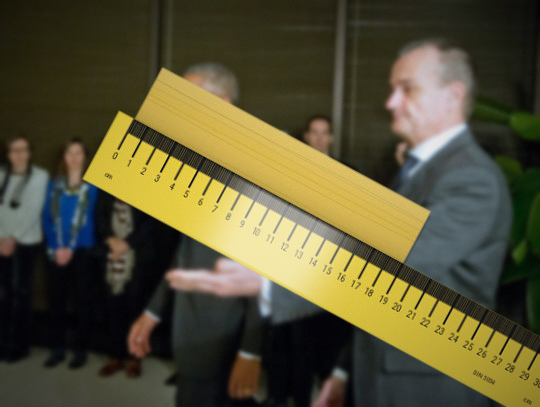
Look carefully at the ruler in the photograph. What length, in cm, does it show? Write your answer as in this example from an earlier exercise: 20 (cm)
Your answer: 19 (cm)
